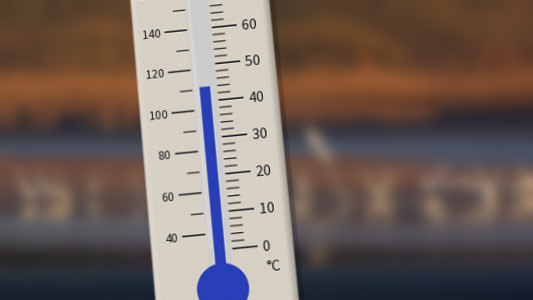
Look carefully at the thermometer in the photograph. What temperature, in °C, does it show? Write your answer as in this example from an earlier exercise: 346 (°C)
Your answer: 44 (°C)
